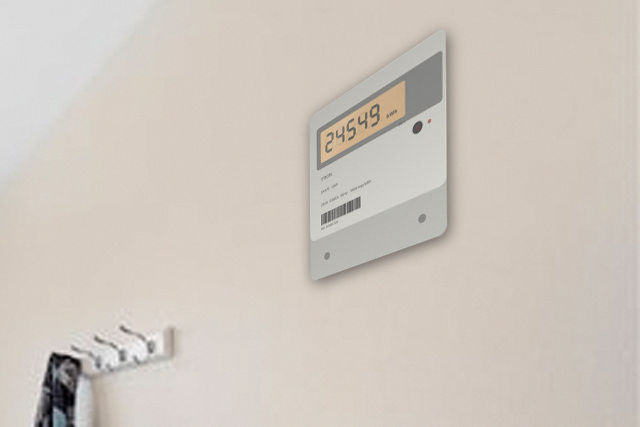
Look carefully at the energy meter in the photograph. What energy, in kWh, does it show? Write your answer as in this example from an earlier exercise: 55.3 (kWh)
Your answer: 24549 (kWh)
